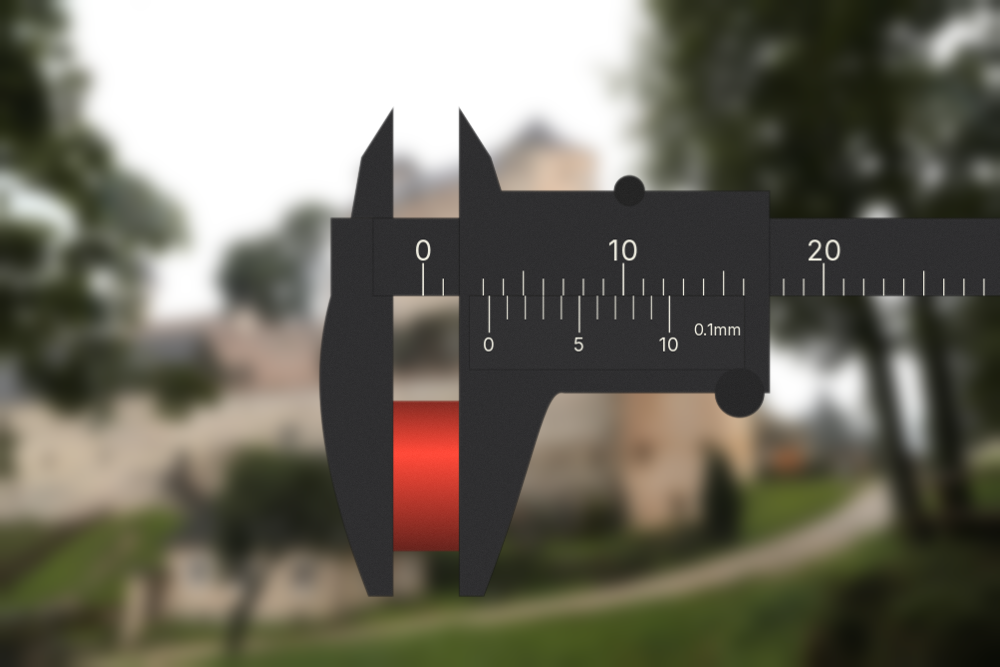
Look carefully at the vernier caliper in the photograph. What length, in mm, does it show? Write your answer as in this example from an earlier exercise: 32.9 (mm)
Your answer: 3.3 (mm)
